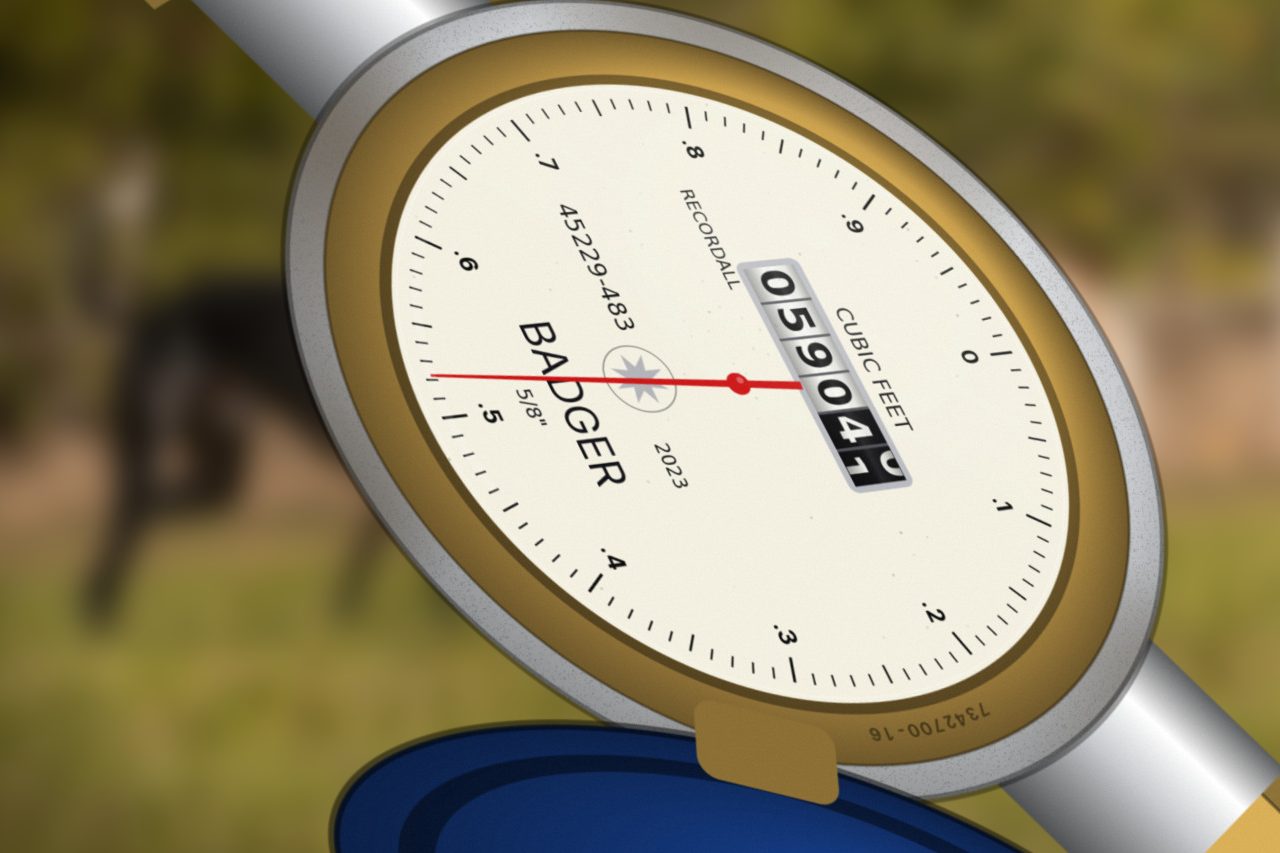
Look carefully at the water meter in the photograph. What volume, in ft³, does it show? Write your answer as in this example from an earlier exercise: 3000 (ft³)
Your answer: 59040.52 (ft³)
